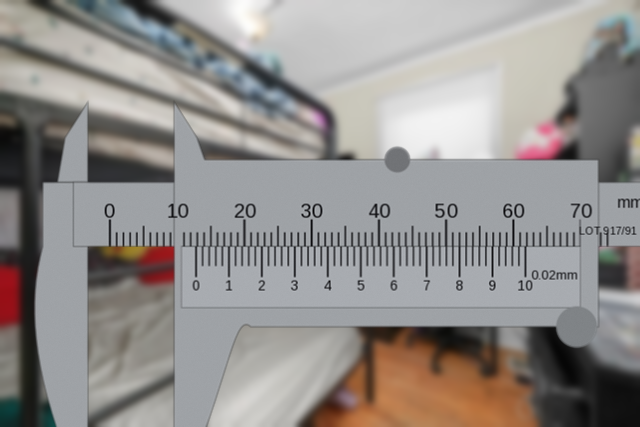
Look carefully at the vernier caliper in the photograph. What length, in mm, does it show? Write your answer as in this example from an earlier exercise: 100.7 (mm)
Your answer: 12.8 (mm)
